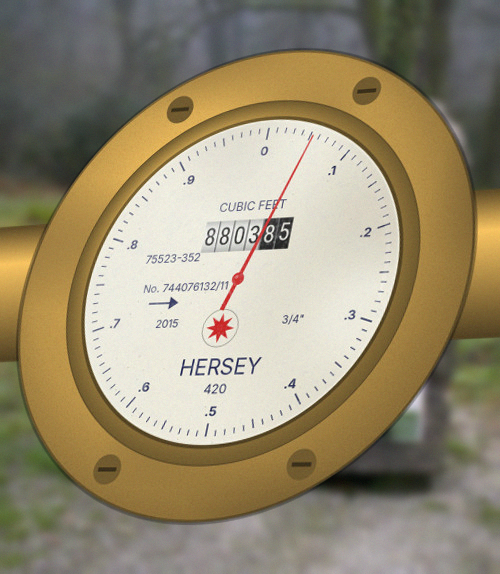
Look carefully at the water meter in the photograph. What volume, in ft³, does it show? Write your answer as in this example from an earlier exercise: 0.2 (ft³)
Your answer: 880385.05 (ft³)
